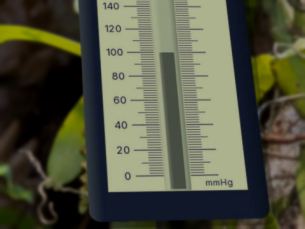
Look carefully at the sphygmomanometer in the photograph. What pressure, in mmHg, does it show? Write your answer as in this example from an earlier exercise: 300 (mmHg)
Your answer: 100 (mmHg)
